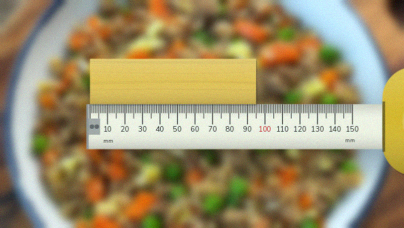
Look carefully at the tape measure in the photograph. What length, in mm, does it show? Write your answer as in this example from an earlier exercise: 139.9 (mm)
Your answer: 95 (mm)
